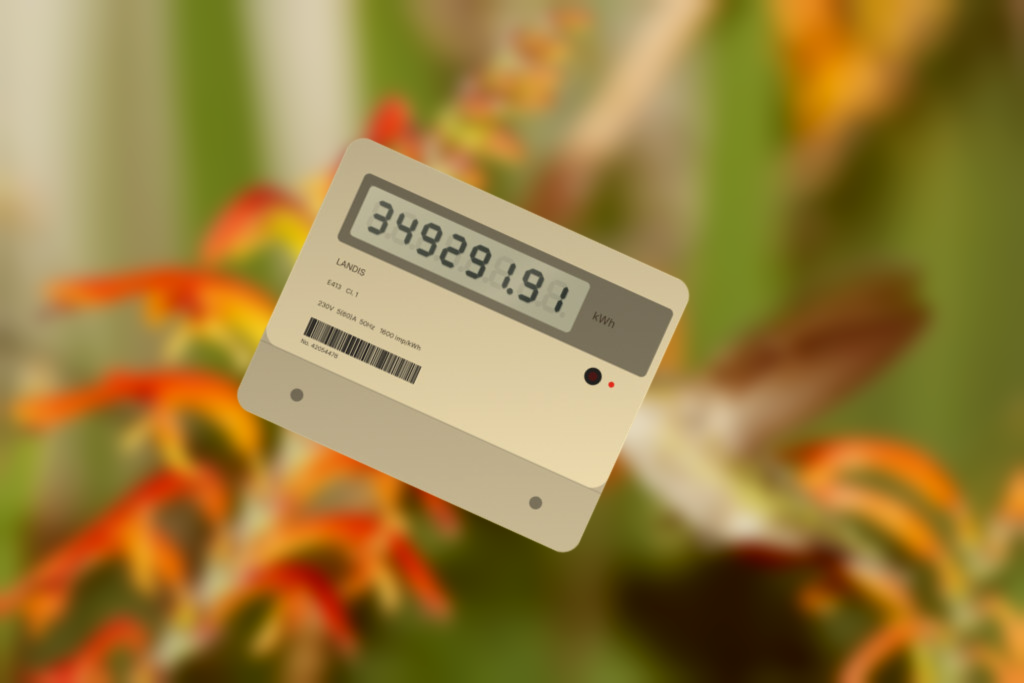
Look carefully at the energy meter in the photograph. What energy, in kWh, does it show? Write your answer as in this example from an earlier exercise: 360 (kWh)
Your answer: 349291.91 (kWh)
